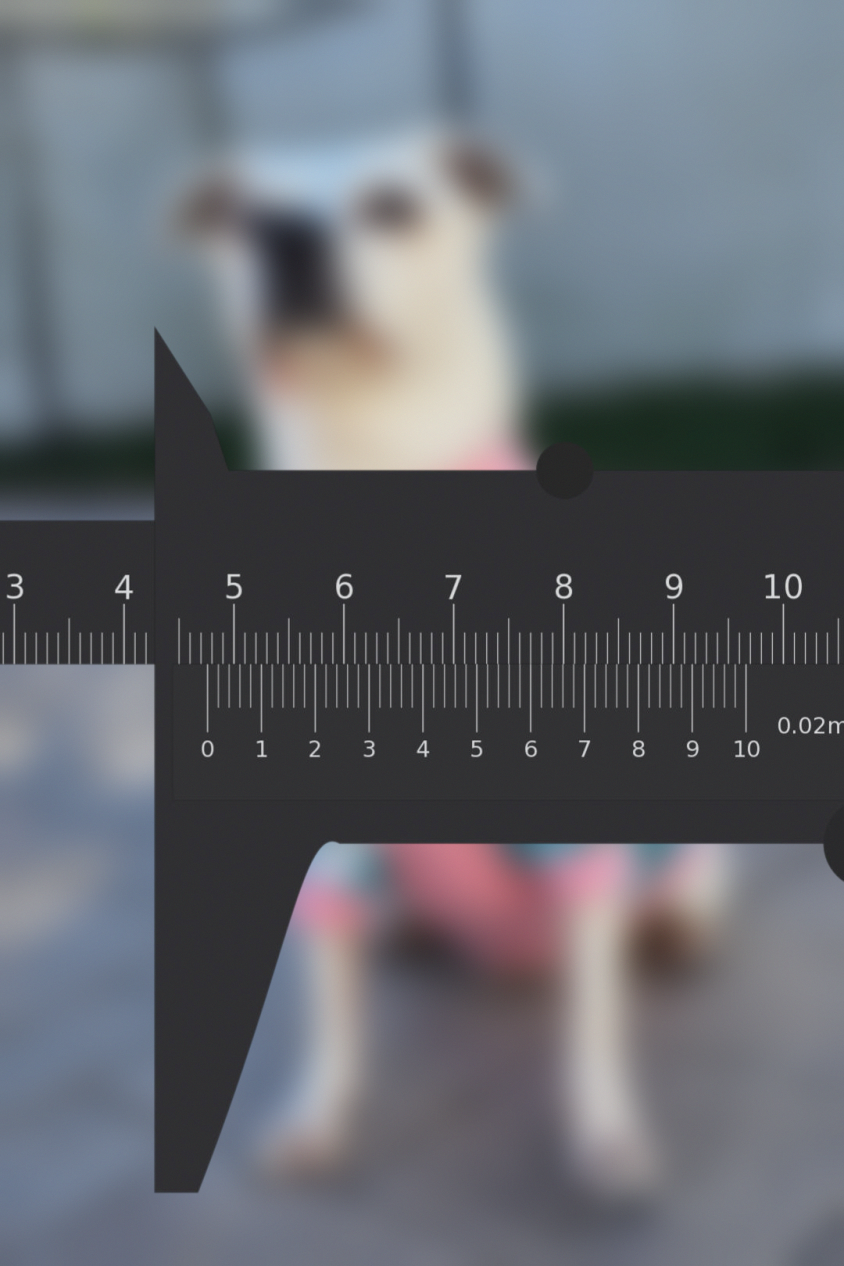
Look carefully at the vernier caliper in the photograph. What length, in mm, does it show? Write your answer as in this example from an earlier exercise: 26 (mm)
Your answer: 47.6 (mm)
